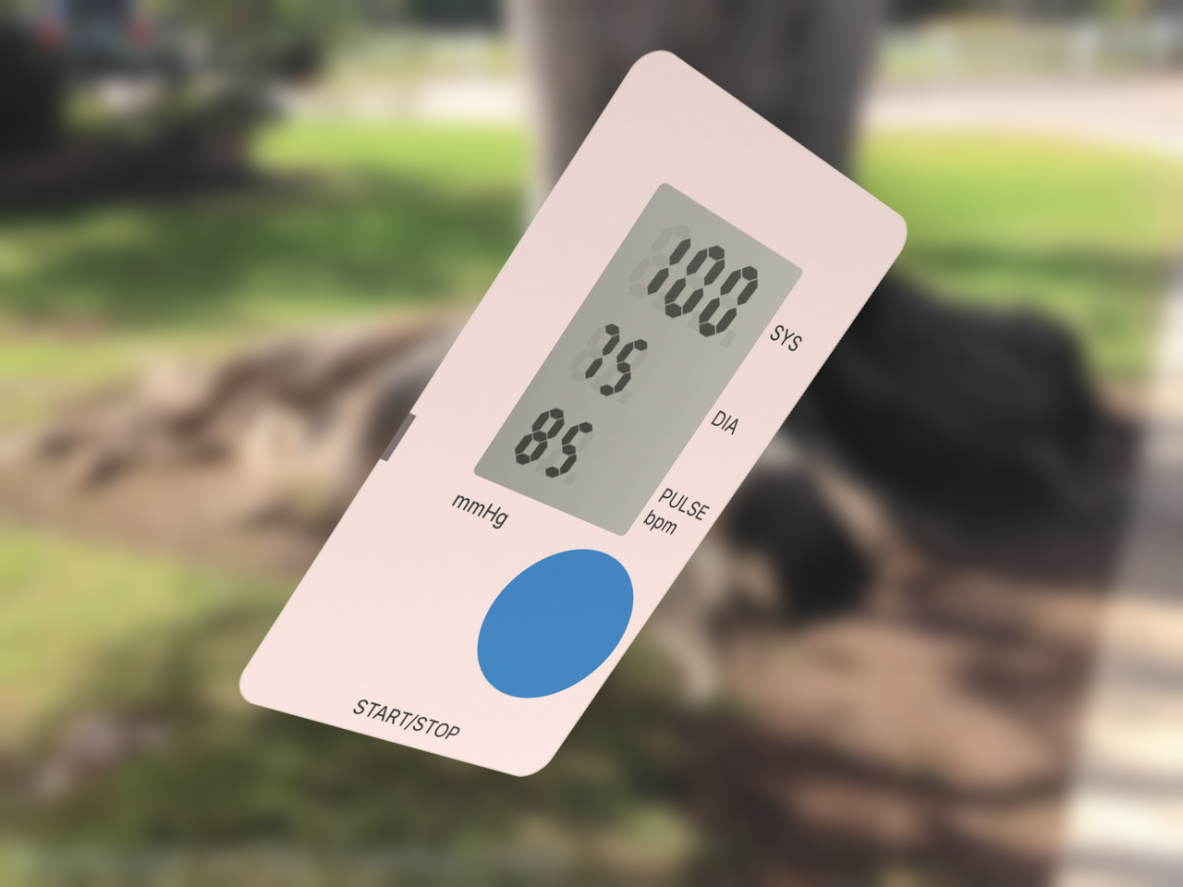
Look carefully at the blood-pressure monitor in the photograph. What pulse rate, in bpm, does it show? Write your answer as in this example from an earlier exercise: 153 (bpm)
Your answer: 85 (bpm)
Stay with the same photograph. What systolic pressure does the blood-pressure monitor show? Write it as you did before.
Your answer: 100 (mmHg)
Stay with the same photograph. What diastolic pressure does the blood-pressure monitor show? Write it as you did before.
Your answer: 75 (mmHg)
